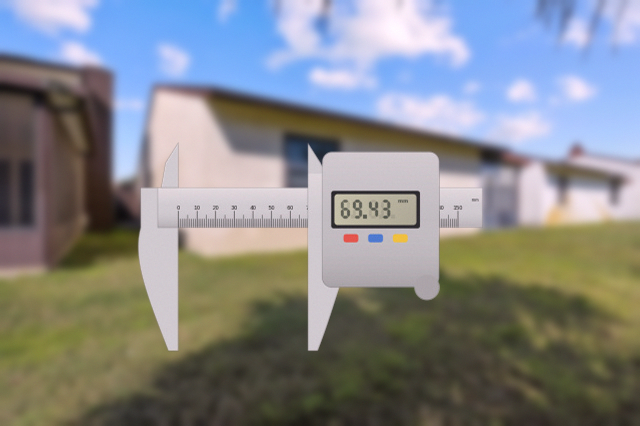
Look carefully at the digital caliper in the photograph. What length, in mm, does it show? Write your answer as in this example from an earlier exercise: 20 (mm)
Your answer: 69.43 (mm)
